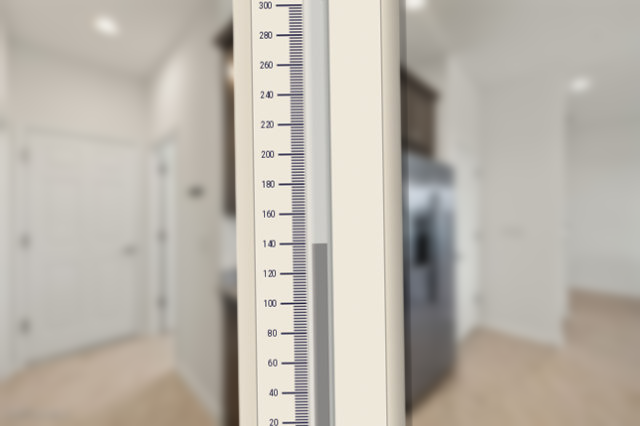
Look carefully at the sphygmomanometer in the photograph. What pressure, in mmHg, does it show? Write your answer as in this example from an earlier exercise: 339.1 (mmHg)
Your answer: 140 (mmHg)
